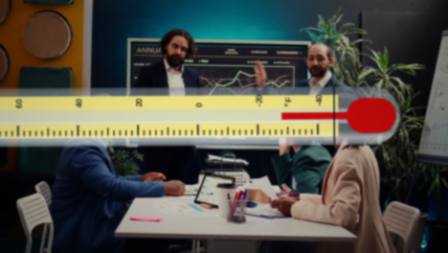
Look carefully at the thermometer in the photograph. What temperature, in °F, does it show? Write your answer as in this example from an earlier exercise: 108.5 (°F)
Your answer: -28 (°F)
